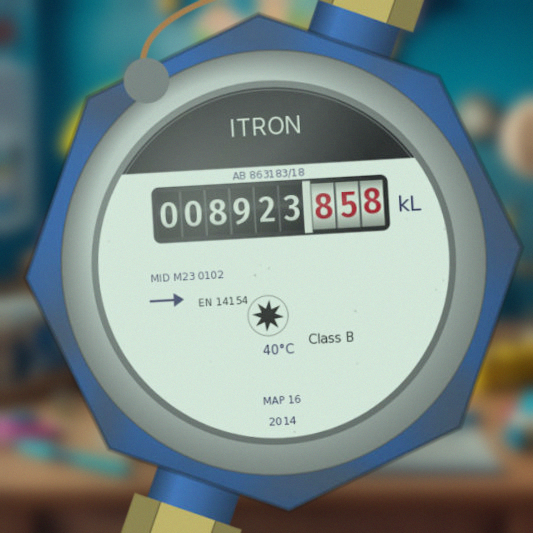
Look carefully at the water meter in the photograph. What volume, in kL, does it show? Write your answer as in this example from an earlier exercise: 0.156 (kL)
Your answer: 8923.858 (kL)
